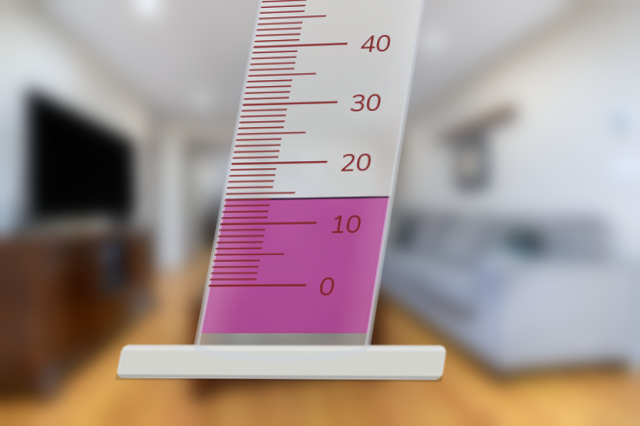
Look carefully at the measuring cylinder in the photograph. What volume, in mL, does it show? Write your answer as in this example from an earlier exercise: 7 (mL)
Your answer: 14 (mL)
